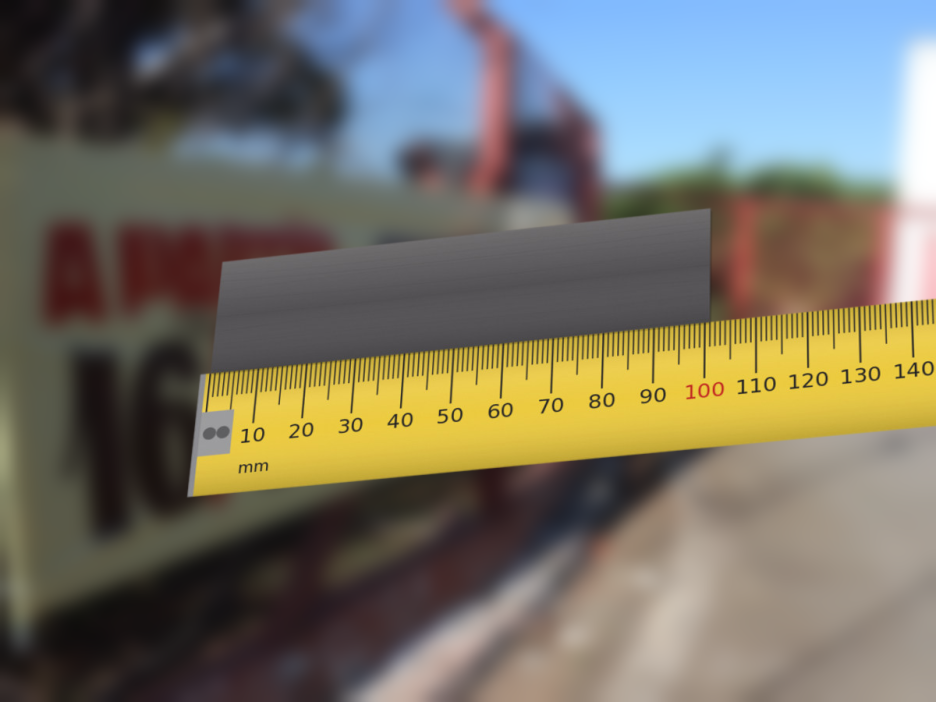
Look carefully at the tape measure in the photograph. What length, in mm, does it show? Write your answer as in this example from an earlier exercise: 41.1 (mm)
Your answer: 101 (mm)
